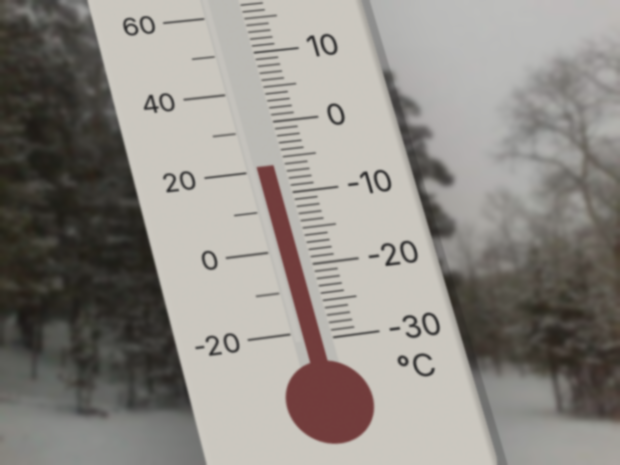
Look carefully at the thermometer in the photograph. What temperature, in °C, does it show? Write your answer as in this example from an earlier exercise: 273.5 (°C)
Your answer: -6 (°C)
